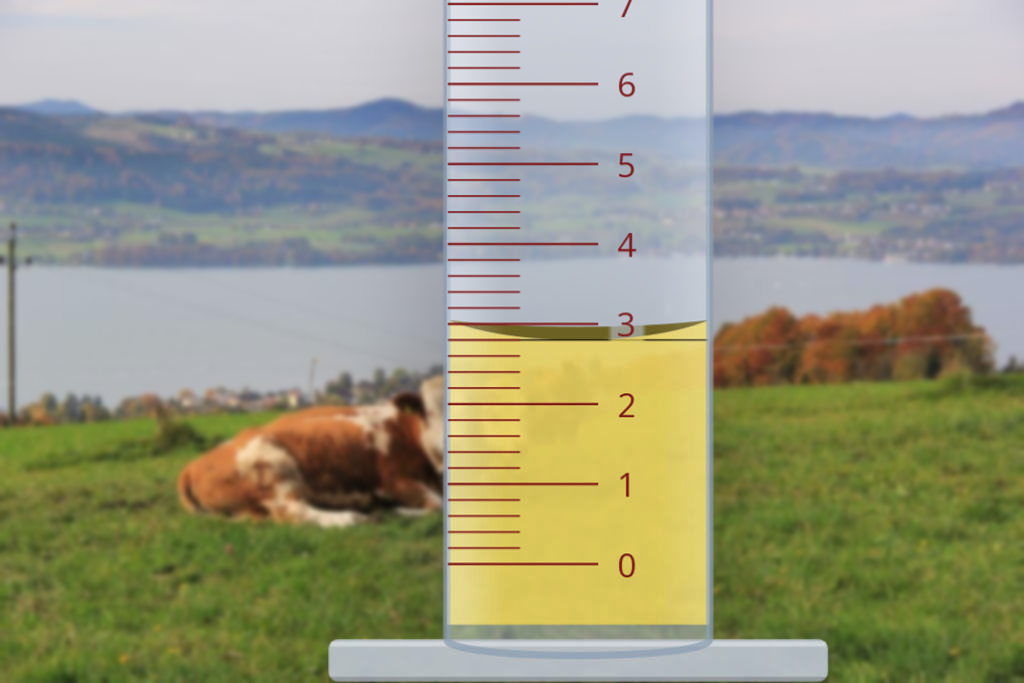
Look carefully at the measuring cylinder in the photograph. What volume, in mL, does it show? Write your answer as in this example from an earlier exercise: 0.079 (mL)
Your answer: 2.8 (mL)
